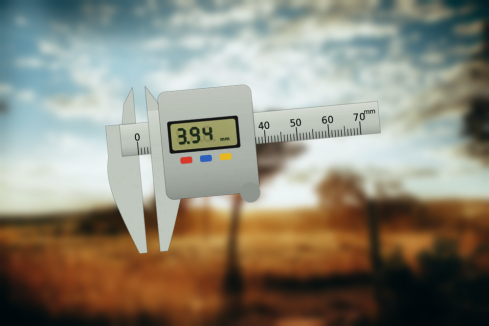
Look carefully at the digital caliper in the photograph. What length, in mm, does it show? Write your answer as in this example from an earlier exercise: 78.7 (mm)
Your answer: 3.94 (mm)
